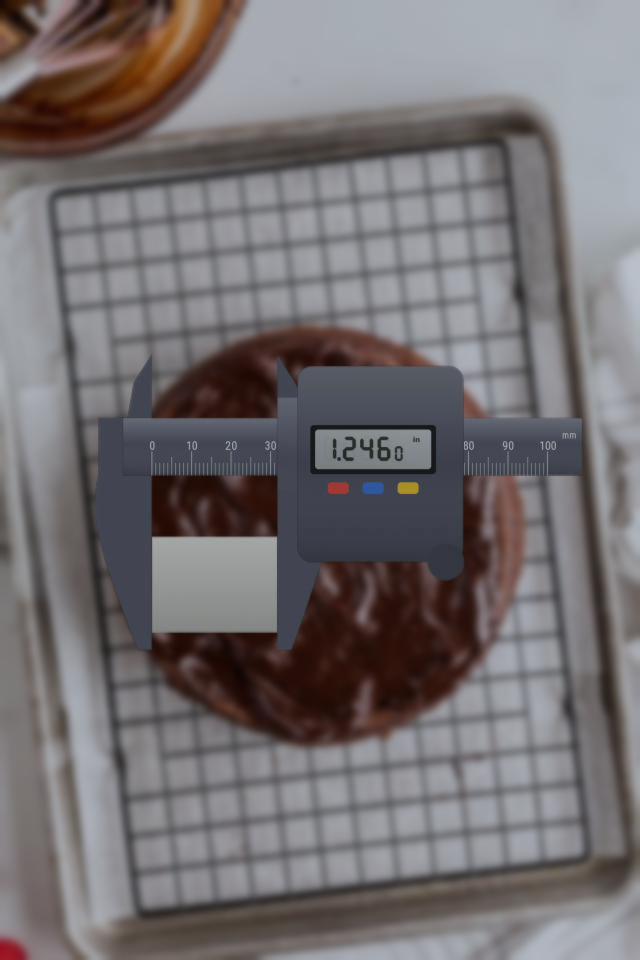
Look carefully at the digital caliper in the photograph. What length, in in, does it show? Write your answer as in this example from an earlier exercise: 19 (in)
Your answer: 1.2460 (in)
